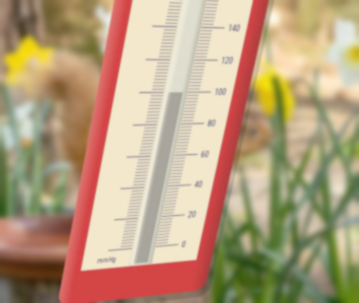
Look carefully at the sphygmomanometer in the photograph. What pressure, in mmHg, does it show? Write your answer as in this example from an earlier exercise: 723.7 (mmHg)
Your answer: 100 (mmHg)
